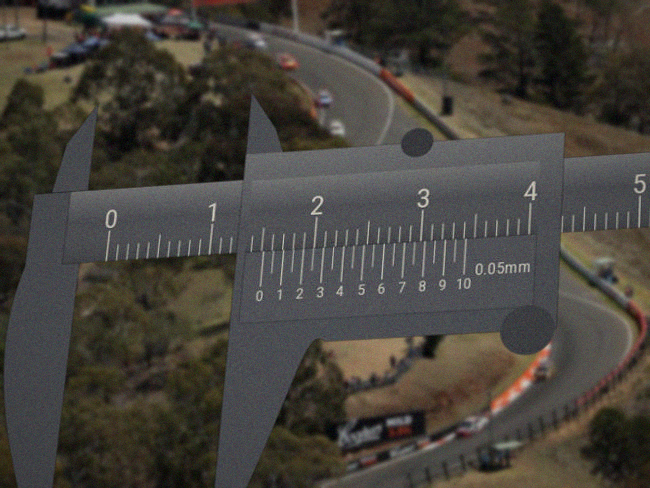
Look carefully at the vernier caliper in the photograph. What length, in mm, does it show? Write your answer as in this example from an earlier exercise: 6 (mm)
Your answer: 15.2 (mm)
